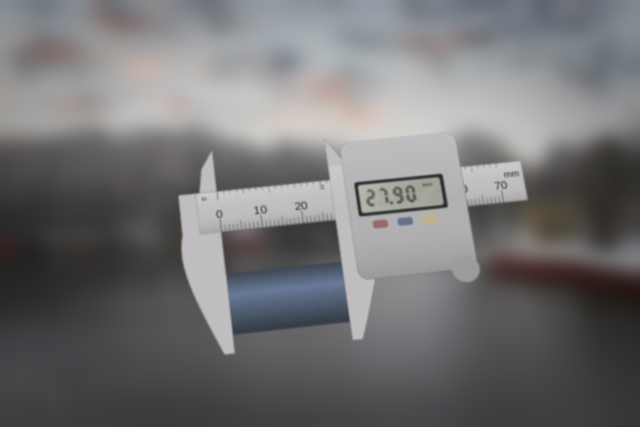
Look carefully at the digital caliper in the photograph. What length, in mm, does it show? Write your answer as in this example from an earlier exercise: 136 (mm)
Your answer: 27.90 (mm)
